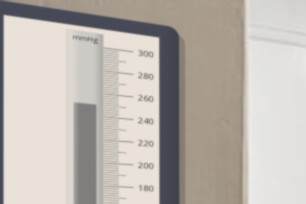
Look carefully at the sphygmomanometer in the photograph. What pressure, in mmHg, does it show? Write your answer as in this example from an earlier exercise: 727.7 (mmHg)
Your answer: 250 (mmHg)
